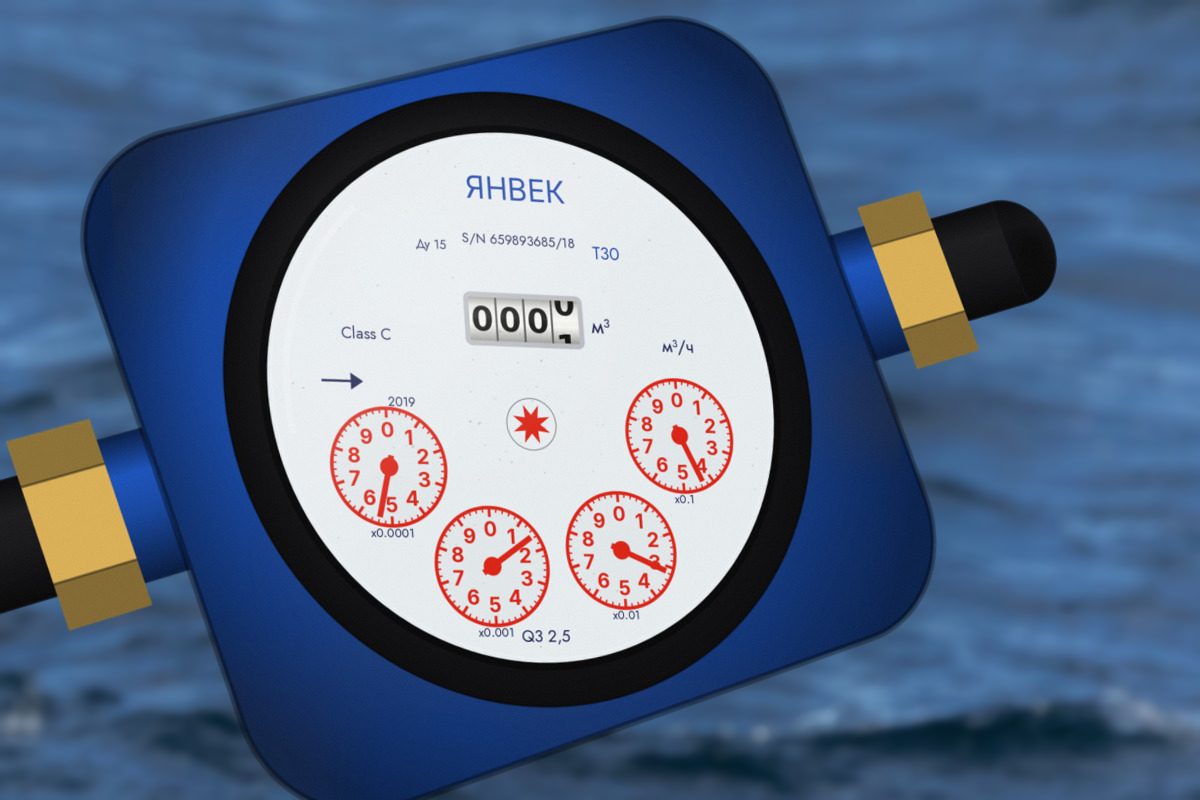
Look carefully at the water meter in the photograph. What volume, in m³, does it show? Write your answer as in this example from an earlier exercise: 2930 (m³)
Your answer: 0.4315 (m³)
